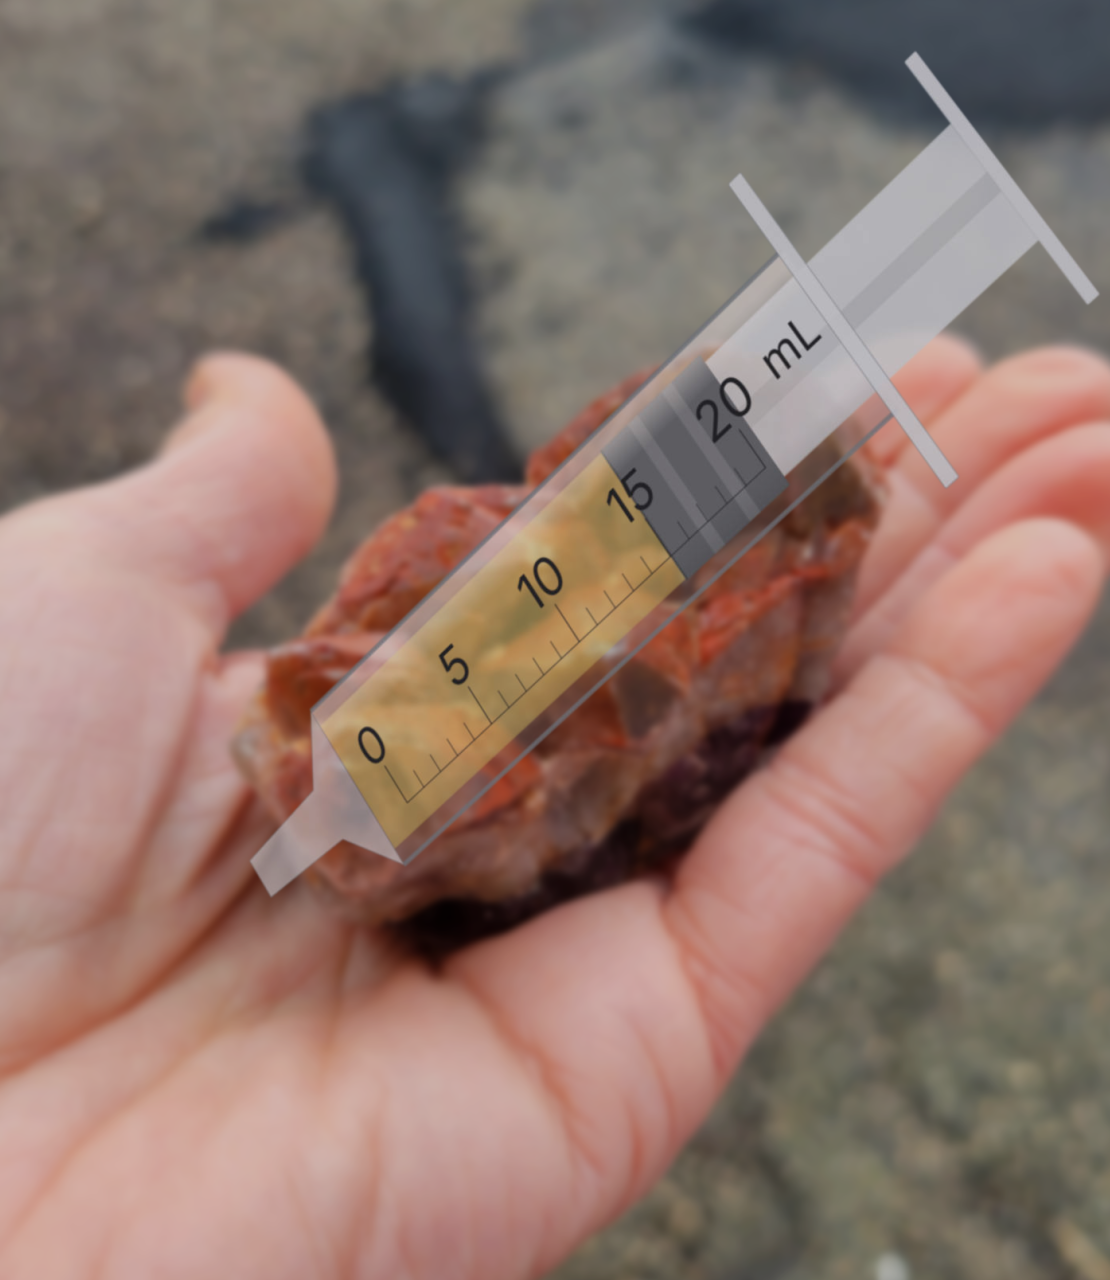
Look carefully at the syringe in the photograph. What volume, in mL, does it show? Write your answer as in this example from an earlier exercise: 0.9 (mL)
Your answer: 15 (mL)
